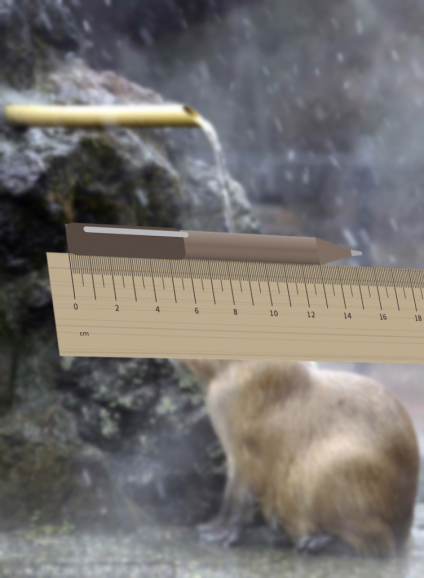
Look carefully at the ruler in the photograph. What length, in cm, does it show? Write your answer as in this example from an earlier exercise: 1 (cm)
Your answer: 15.5 (cm)
